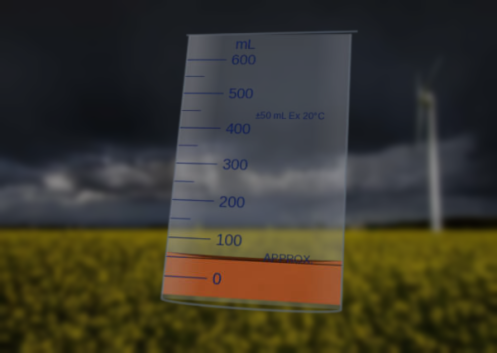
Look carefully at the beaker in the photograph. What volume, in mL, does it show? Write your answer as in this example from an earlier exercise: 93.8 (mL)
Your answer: 50 (mL)
